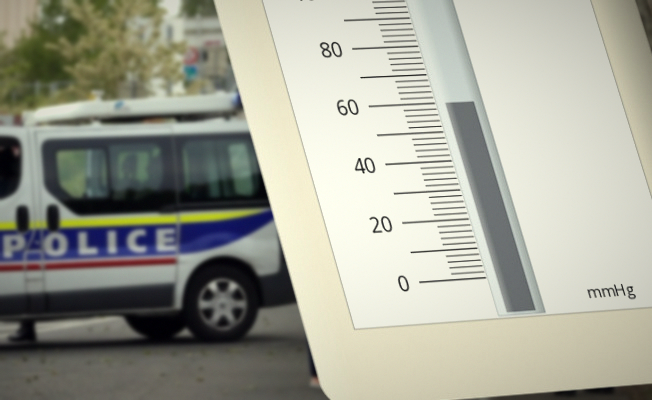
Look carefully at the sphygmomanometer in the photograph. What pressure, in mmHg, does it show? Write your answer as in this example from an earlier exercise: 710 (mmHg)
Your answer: 60 (mmHg)
